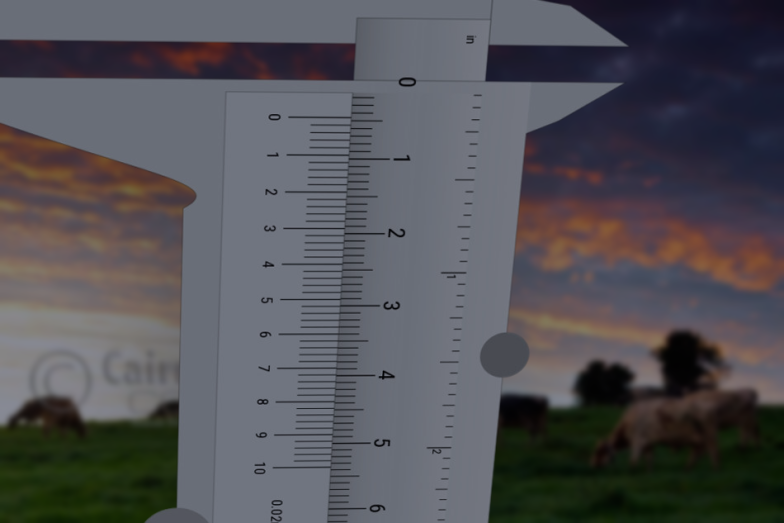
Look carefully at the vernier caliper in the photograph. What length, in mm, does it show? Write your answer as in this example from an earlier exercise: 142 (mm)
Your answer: 4.6 (mm)
